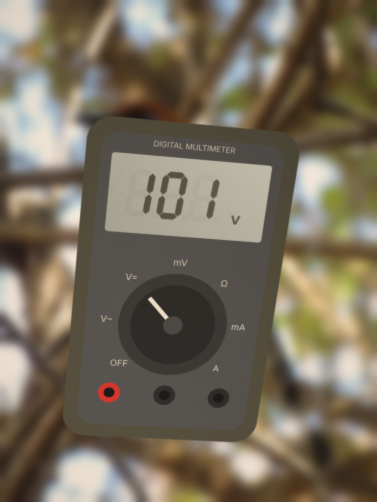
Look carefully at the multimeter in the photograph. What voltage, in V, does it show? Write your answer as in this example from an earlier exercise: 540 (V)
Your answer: 101 (V)
